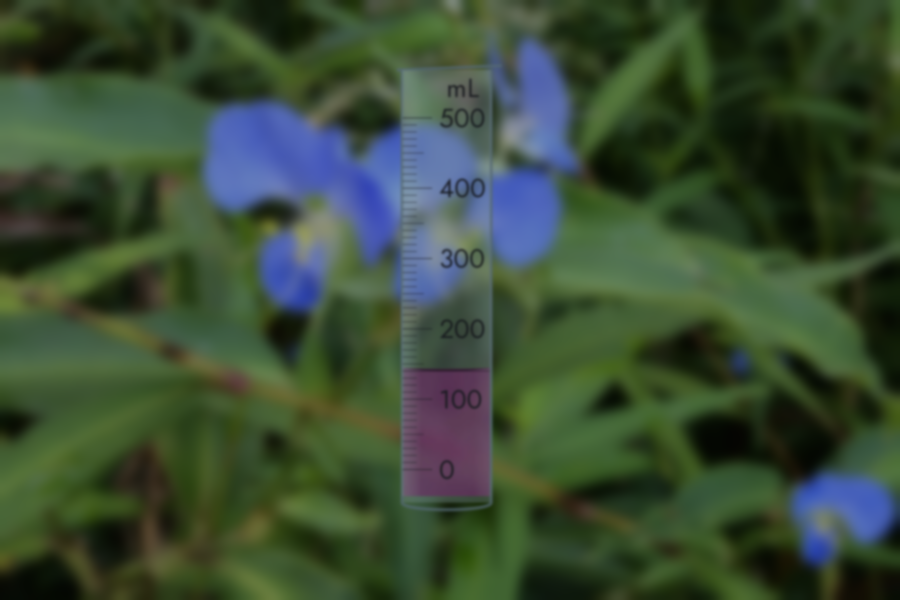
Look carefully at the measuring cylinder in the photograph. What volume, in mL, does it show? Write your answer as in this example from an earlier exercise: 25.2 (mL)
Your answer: 140 (mL)
